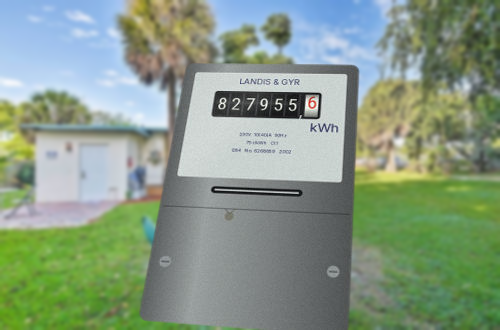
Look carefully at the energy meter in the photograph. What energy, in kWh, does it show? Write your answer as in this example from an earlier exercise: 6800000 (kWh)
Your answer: 827955.6 (kWh)
